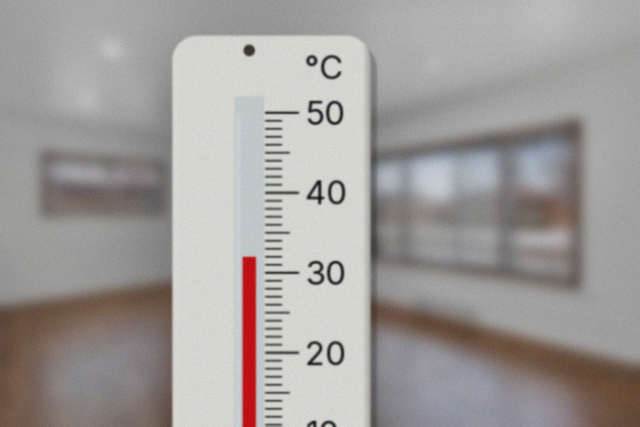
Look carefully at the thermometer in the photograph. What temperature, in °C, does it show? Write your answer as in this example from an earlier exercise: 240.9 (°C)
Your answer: 32 (°C)
